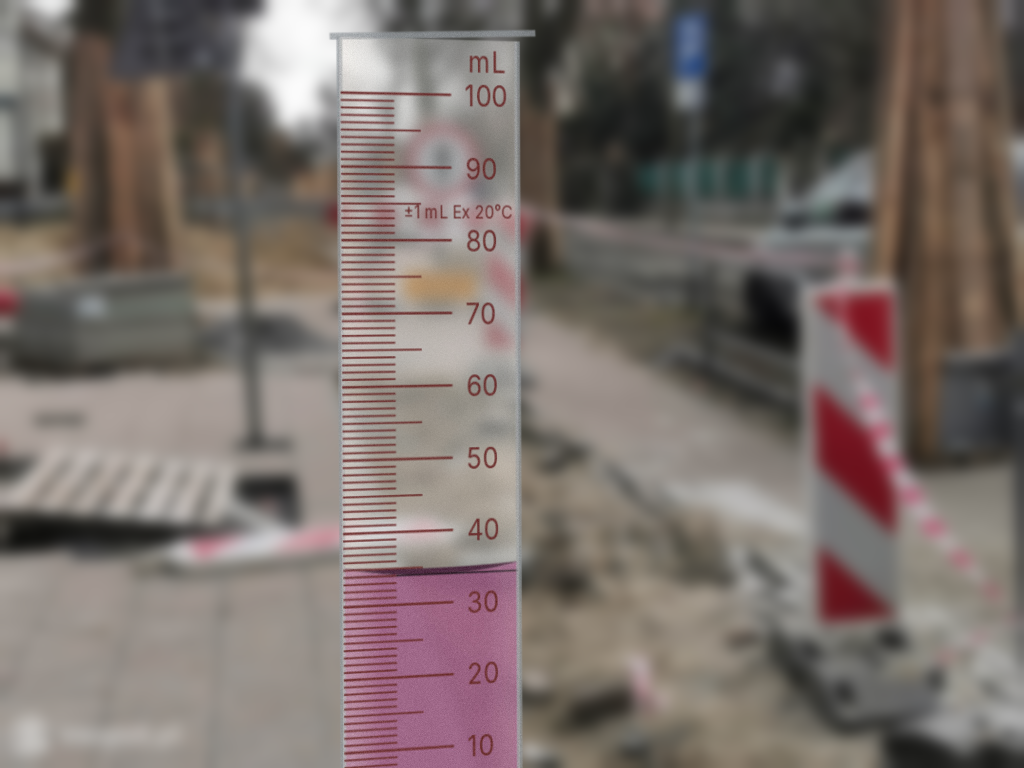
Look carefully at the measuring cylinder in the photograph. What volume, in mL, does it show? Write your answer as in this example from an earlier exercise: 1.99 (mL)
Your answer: 34 (mL)
